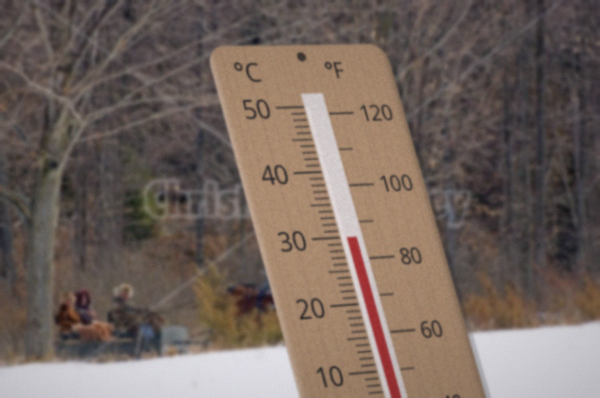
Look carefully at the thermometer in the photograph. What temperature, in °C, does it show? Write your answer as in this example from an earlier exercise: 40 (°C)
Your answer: 30 (°C)
